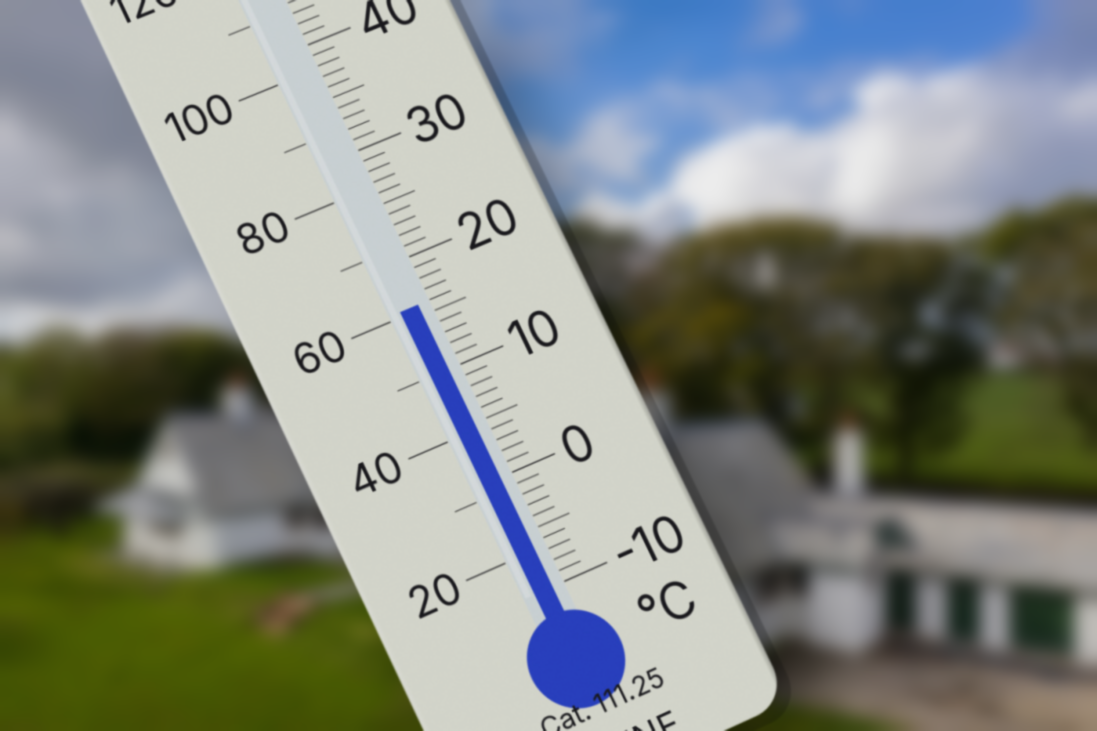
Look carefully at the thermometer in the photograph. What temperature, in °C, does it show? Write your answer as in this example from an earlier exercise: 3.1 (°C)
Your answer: 16 (°C)
